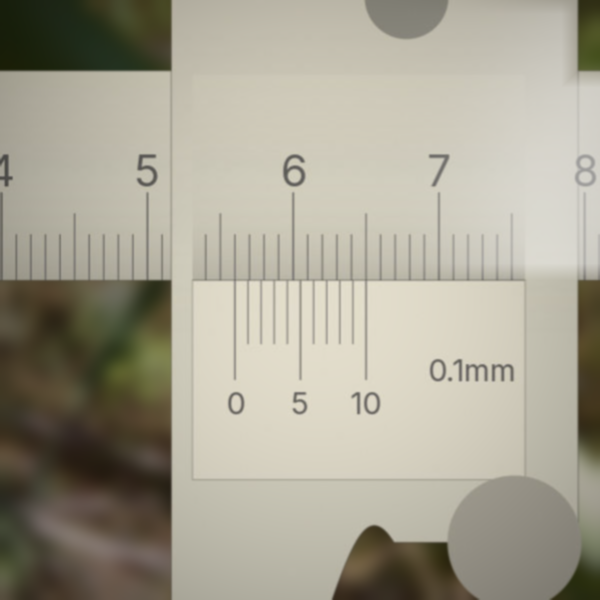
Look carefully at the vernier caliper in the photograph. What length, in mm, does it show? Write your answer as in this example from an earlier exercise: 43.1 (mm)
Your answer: 56.0 (mm)
